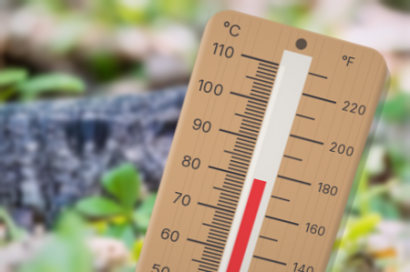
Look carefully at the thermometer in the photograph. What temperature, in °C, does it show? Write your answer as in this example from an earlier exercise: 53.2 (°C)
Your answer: 80 (°C)
